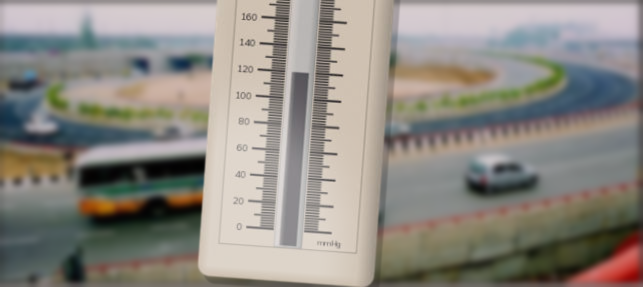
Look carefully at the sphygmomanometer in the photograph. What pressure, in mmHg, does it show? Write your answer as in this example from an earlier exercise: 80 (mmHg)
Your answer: 120 (mmHg)
